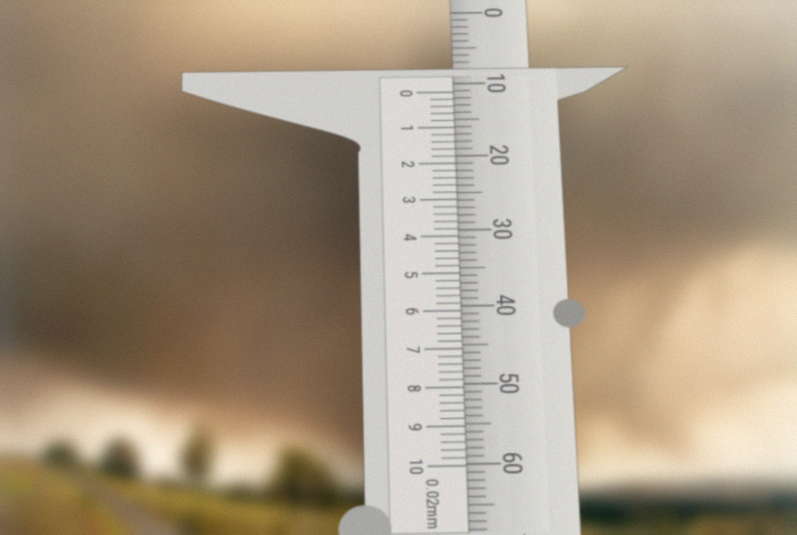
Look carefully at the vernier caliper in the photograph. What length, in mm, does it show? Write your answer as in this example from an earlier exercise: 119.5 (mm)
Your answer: 11.2 (mm)
